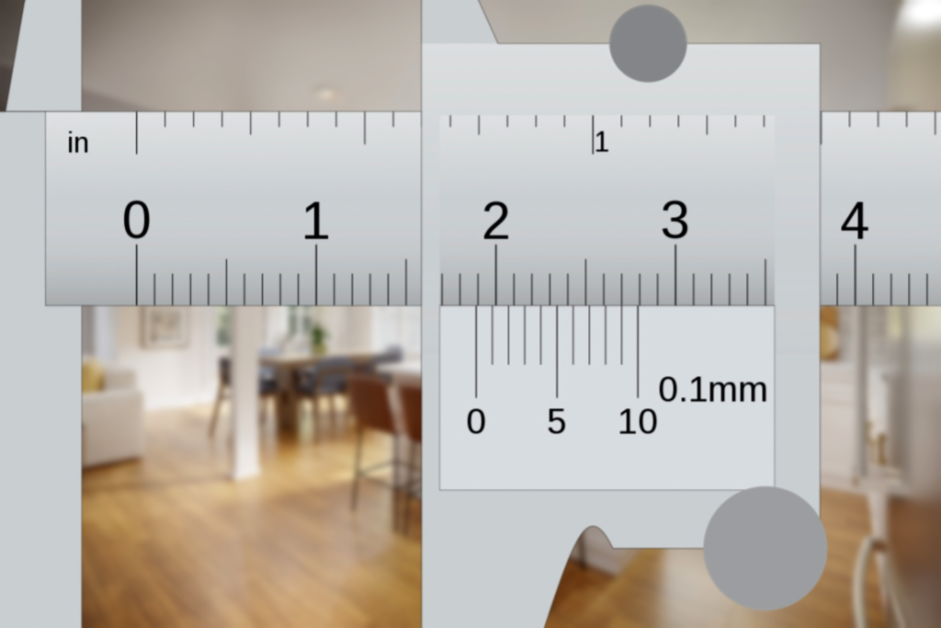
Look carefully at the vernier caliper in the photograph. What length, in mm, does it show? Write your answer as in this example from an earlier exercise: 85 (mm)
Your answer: 18.9 (mm)
